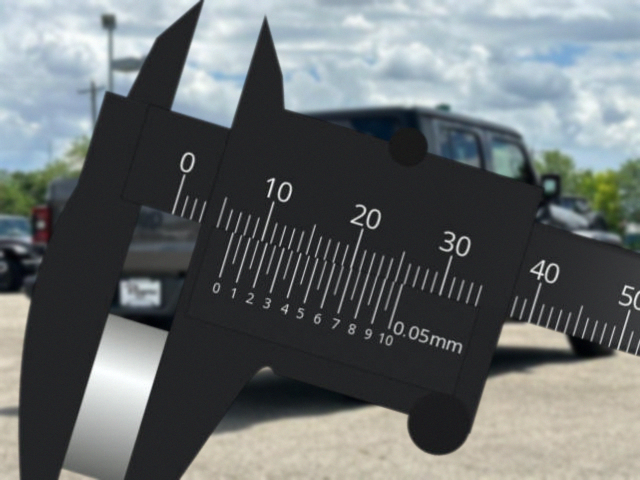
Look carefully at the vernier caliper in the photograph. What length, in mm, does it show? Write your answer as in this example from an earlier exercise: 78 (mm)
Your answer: 6.8 (mm)
